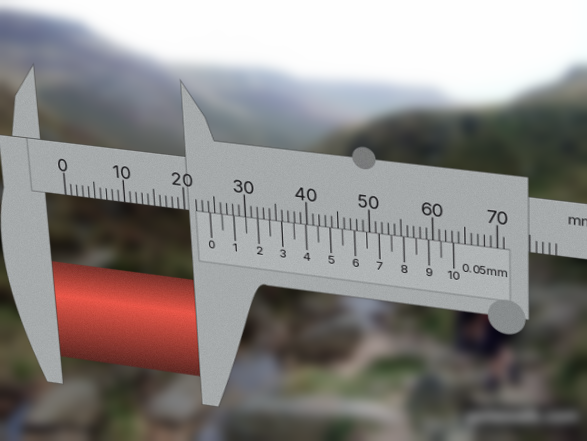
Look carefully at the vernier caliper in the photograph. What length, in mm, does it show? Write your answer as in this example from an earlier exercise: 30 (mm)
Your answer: 24.2 (mm)
